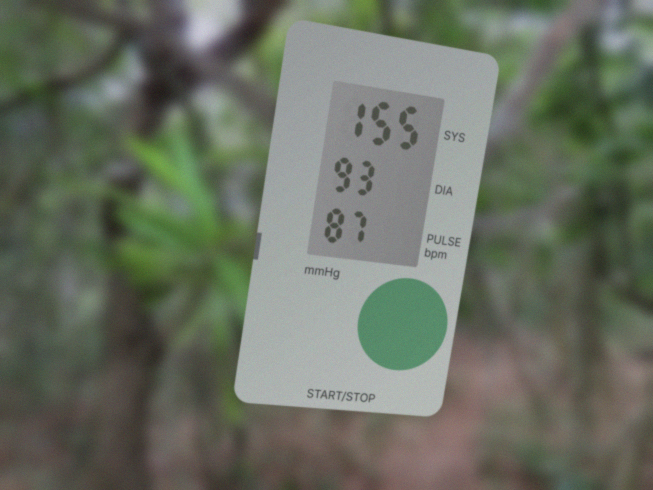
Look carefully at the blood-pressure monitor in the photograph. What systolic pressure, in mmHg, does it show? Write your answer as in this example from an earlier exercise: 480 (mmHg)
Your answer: 155 (mmHg)
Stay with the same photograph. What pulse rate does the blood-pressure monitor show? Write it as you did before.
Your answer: 87 (bpm)
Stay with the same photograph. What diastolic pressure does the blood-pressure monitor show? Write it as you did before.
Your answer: 93 (mmHg)
